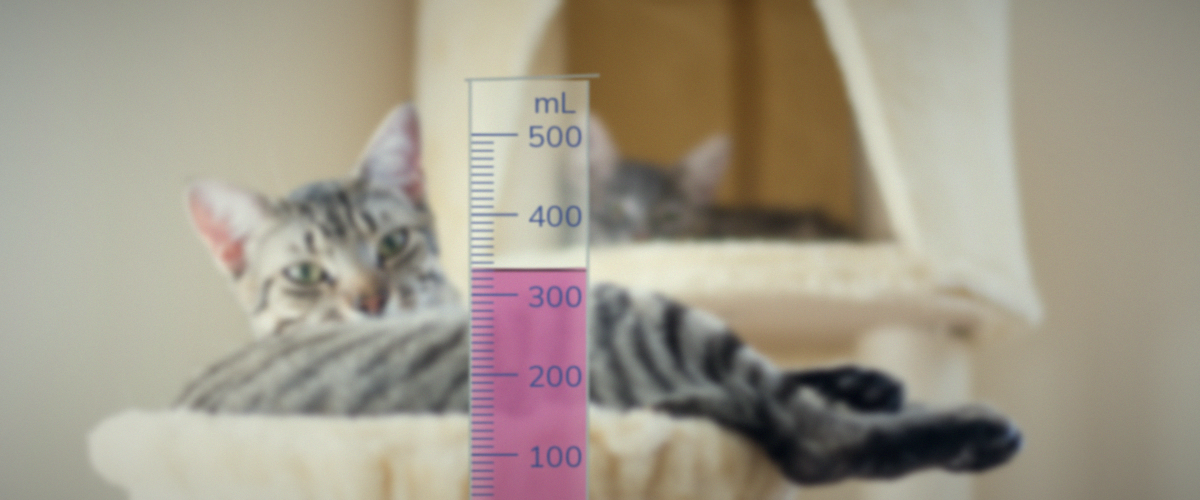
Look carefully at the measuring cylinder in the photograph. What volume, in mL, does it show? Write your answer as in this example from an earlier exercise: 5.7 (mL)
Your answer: 330 (mL)
